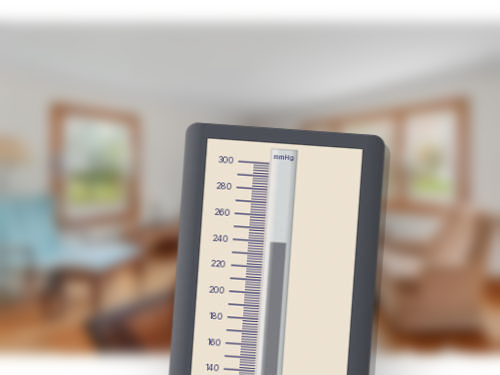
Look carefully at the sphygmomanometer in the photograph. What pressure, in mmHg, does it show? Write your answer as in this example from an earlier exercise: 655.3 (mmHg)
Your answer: 240 (mmHg)
